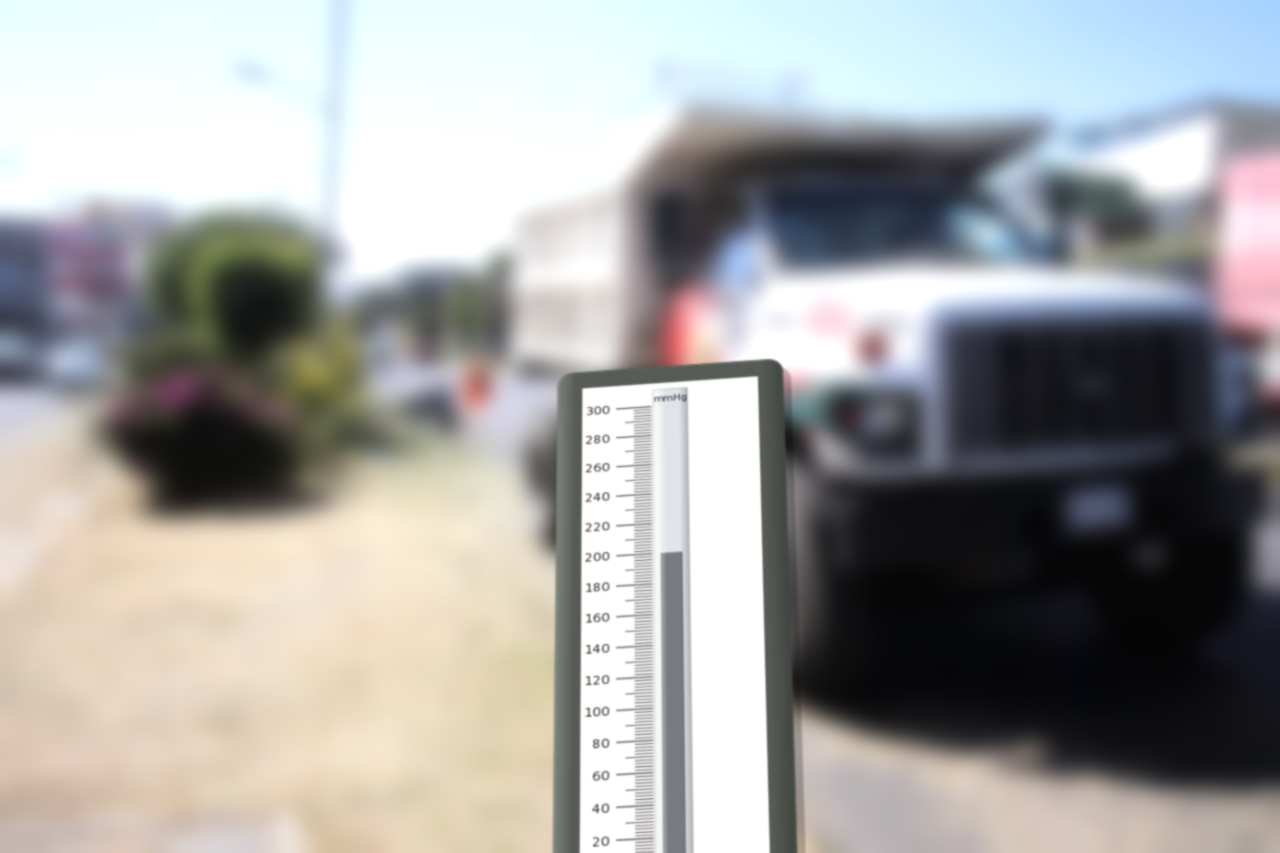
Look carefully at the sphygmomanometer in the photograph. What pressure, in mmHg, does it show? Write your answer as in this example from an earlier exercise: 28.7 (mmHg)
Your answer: 200 (mmHg)
